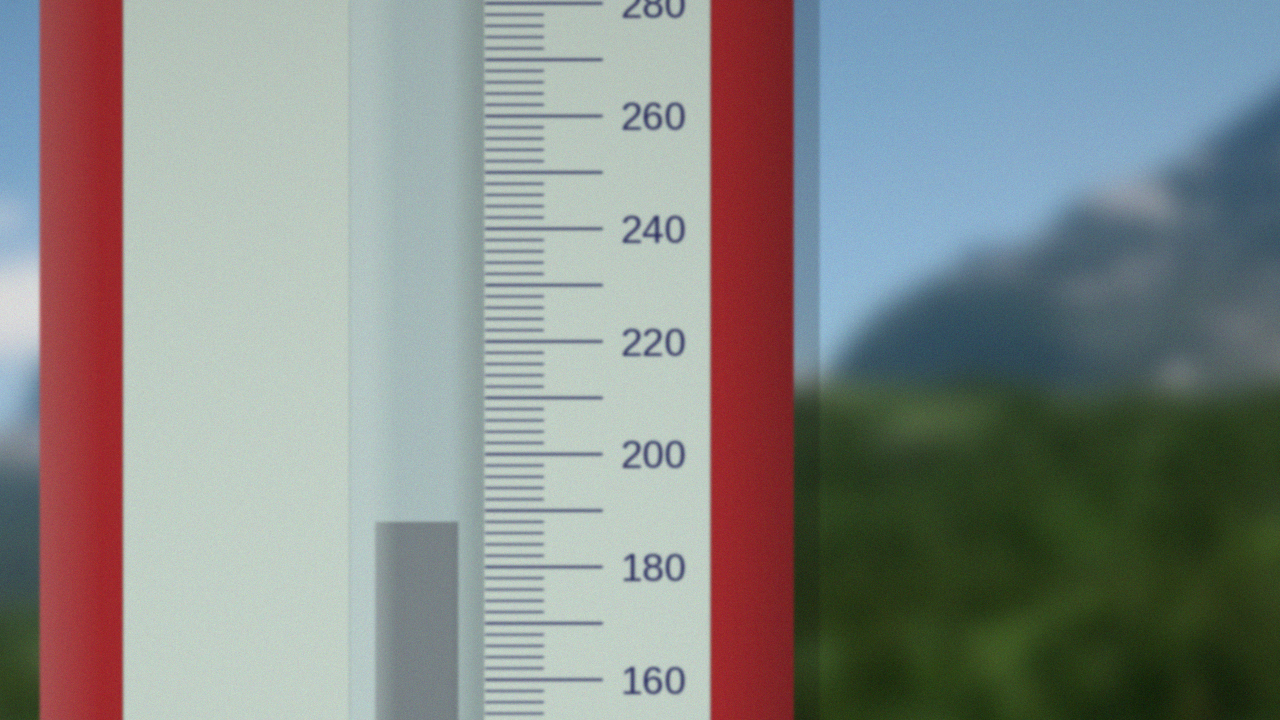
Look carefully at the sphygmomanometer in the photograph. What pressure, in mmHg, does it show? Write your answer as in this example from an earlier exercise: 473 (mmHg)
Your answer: 188 (mmHg)
